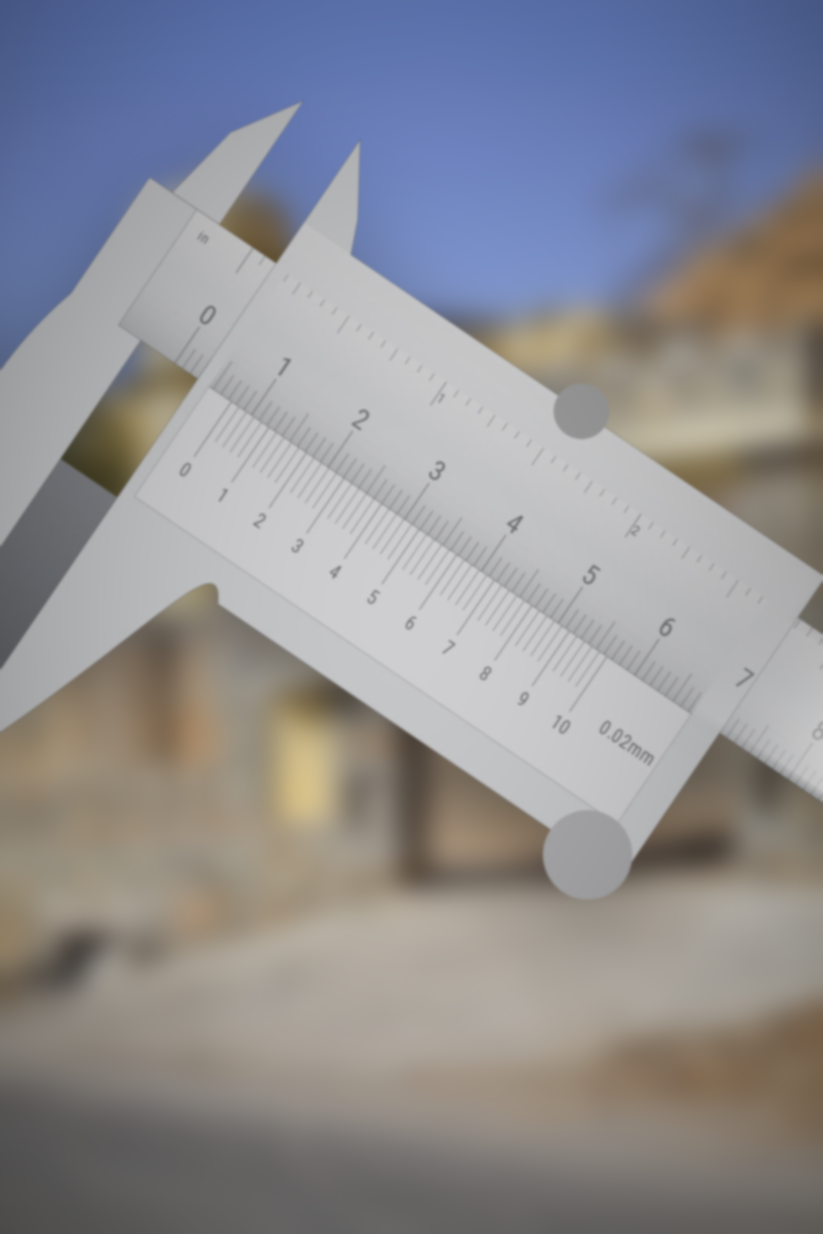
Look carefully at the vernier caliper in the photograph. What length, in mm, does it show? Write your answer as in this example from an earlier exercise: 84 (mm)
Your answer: 7.4 (mm)
